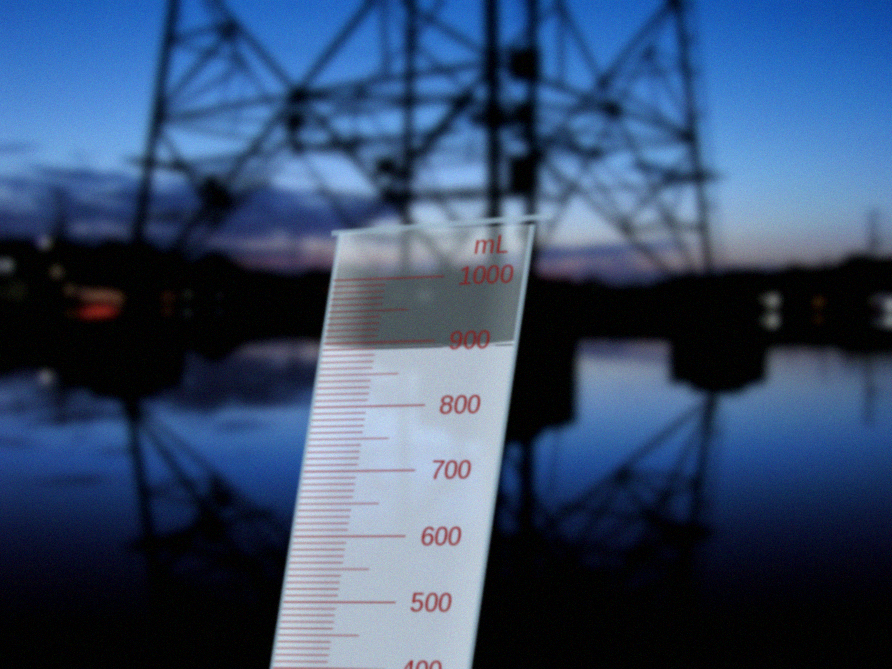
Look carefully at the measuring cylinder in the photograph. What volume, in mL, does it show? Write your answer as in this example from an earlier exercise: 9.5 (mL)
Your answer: 890 (mL)
